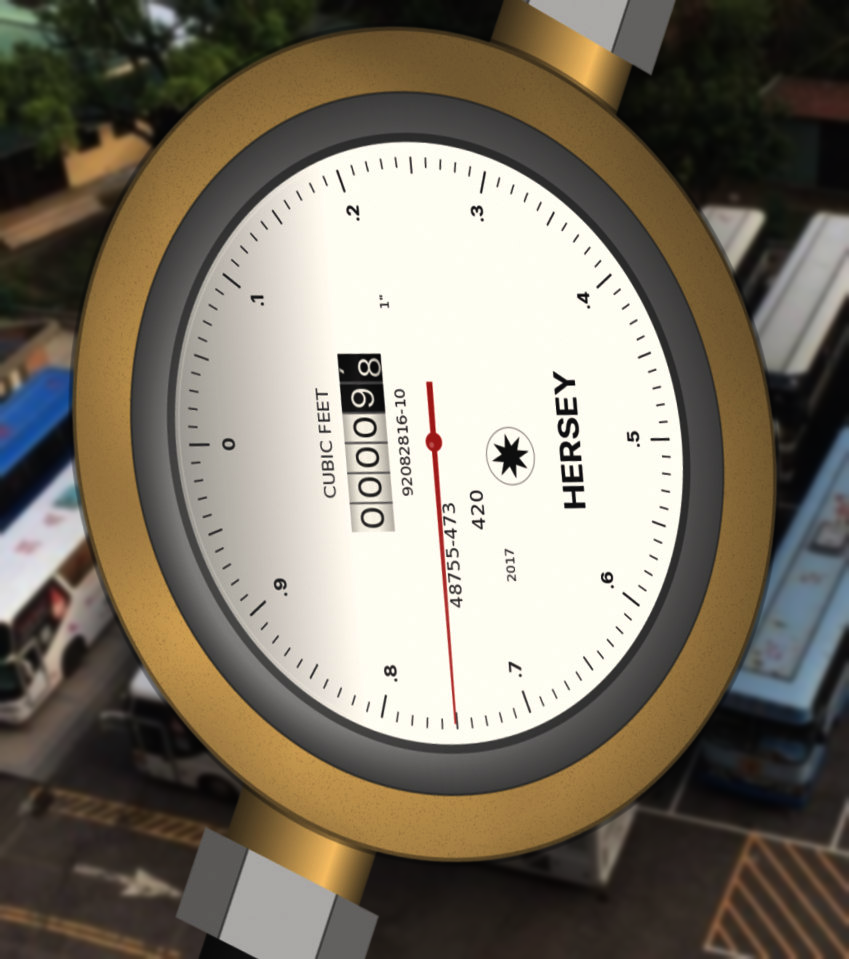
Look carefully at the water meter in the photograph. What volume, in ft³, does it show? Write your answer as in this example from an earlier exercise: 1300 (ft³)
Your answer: 97.75 (ft³)
